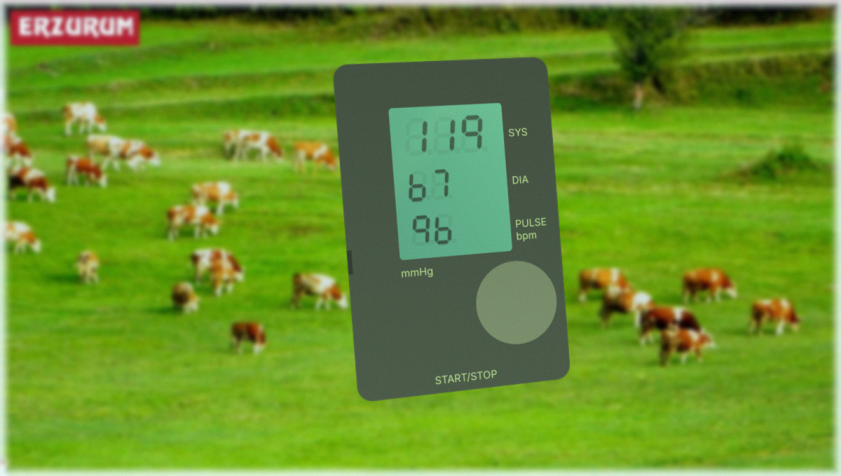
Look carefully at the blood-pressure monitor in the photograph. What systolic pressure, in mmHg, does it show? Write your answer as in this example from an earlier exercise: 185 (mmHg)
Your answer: 119 (mmHg)
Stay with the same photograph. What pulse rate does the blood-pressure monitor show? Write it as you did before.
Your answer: 96 (bpm)
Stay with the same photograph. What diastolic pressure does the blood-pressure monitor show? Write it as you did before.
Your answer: 67 (mmHg)
